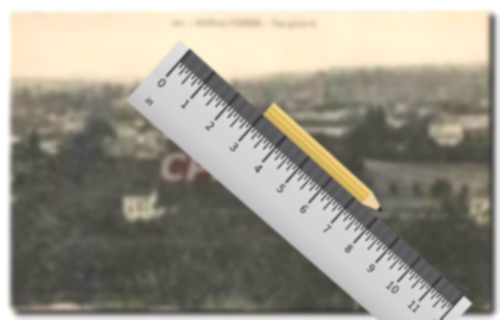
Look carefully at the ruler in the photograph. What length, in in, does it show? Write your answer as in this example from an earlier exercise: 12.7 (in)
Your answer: 5 (in)
